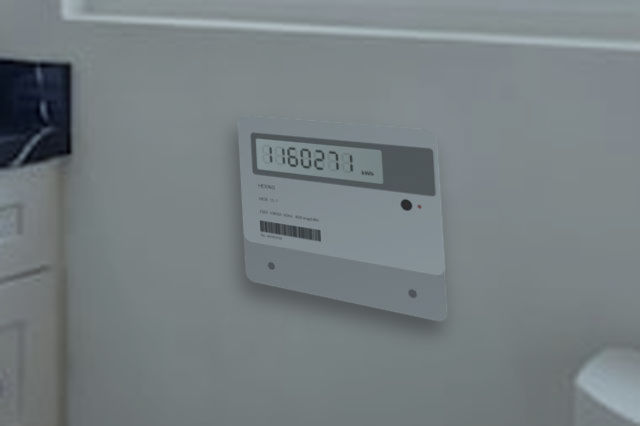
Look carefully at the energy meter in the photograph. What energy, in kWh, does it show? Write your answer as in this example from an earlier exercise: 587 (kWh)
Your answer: 1160271 (kWh)
